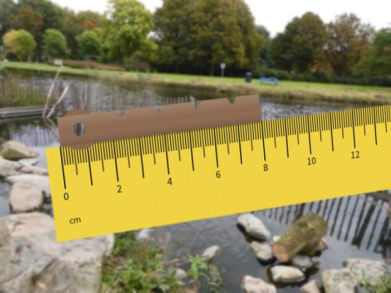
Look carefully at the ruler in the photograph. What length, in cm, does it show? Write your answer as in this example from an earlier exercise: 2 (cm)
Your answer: 8 (cm)
